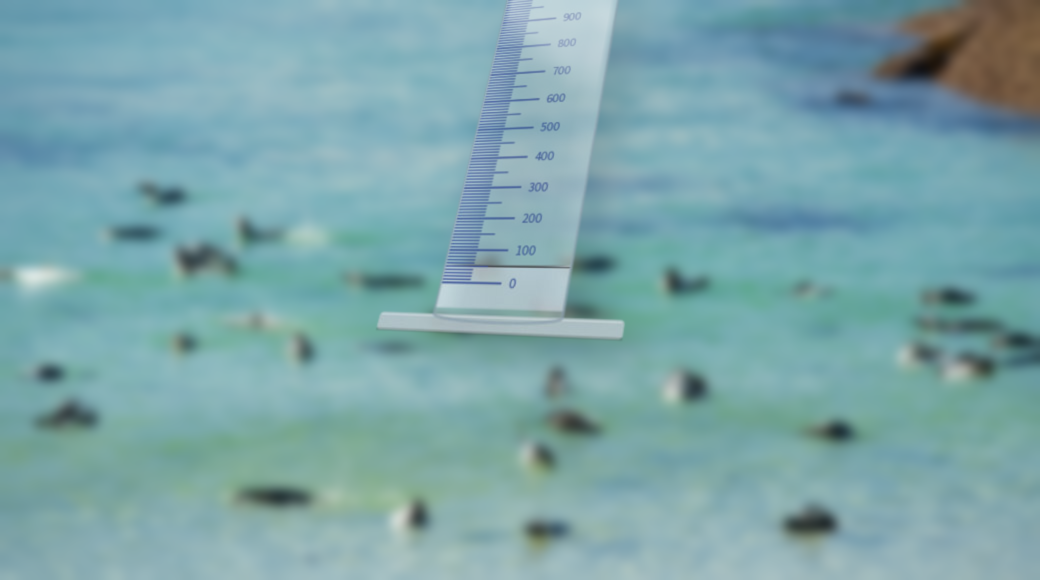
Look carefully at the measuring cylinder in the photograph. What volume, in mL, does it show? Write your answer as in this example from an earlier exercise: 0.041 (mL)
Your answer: 50 (mL)
